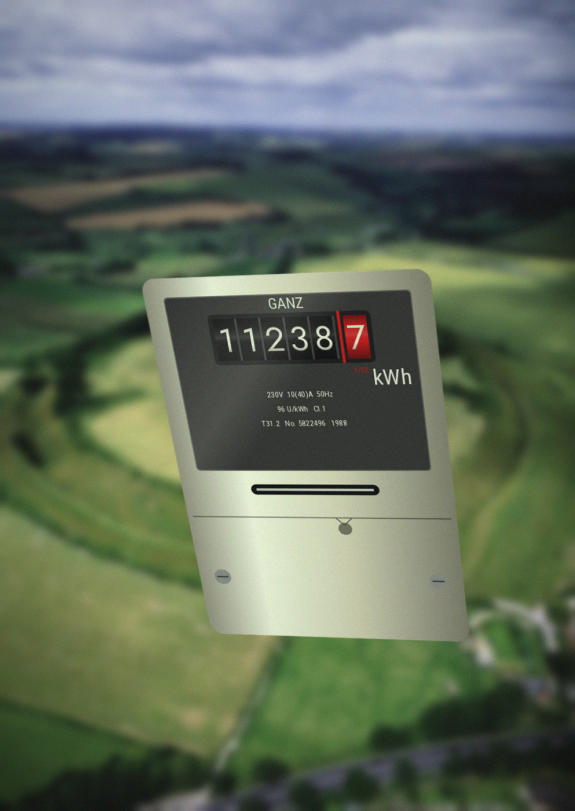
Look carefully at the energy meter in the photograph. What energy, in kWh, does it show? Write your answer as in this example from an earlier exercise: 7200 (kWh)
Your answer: 11238.7 (kWh)
